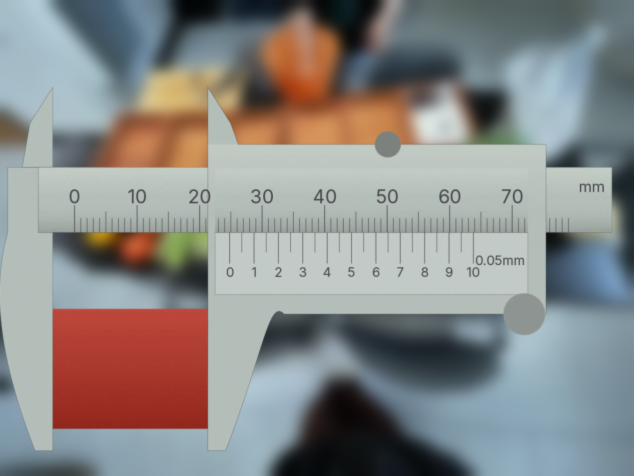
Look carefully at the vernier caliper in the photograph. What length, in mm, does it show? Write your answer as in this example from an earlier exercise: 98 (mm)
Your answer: 24.8 (mm)
